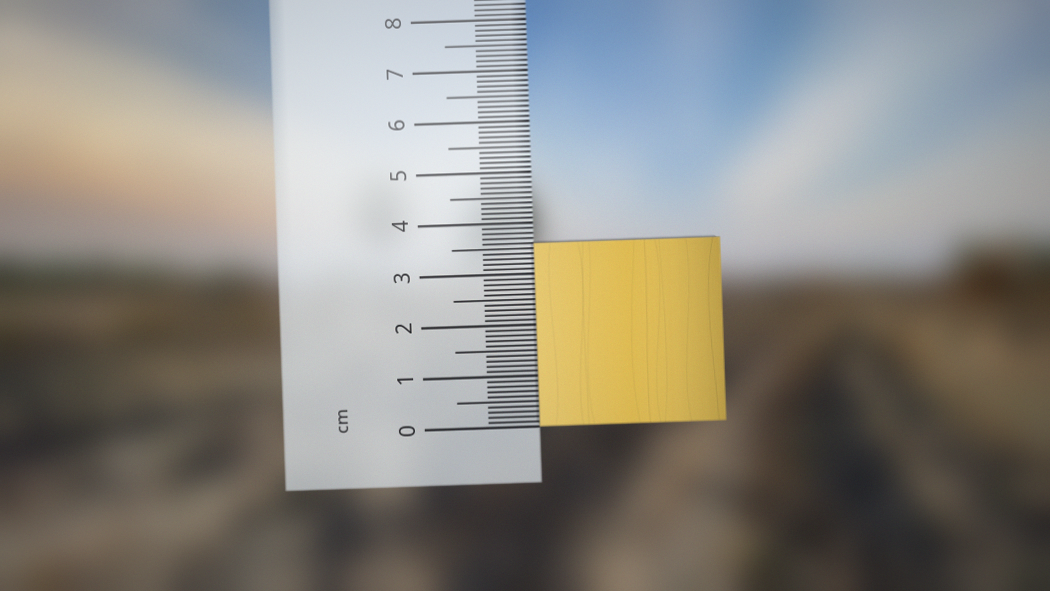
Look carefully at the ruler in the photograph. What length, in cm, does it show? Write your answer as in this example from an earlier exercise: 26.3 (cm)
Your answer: 3.6 (cm)
